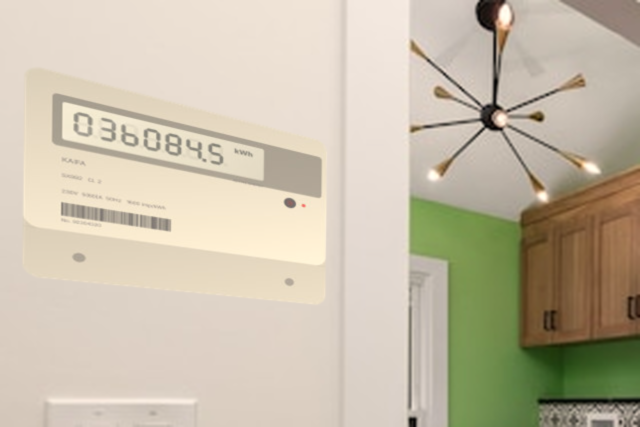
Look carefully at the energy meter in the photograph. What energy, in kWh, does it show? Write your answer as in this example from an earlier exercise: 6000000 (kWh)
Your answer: 36084.5 (kWh)
